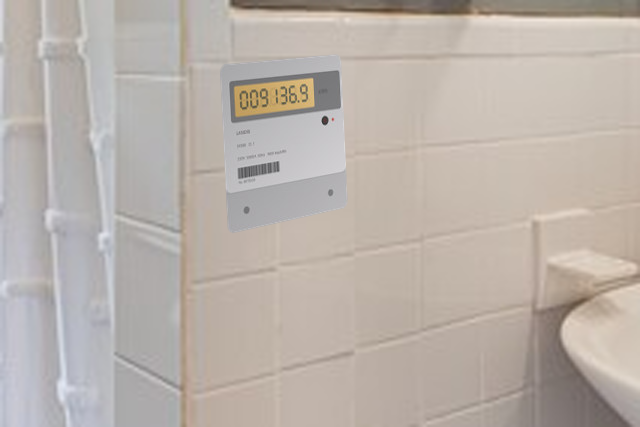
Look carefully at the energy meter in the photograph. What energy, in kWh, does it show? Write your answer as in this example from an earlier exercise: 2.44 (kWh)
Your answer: 9136.9 (kWh)
